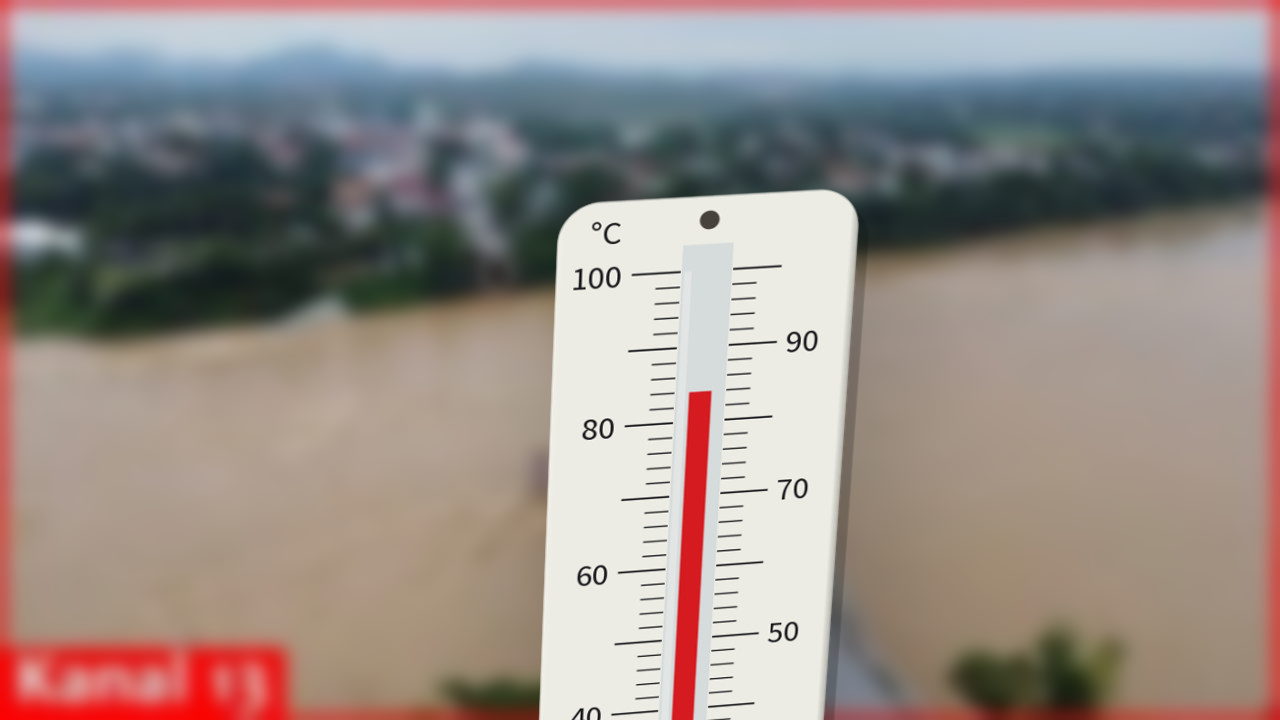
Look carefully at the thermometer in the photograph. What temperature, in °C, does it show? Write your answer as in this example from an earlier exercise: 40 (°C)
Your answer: 84 (°C)
